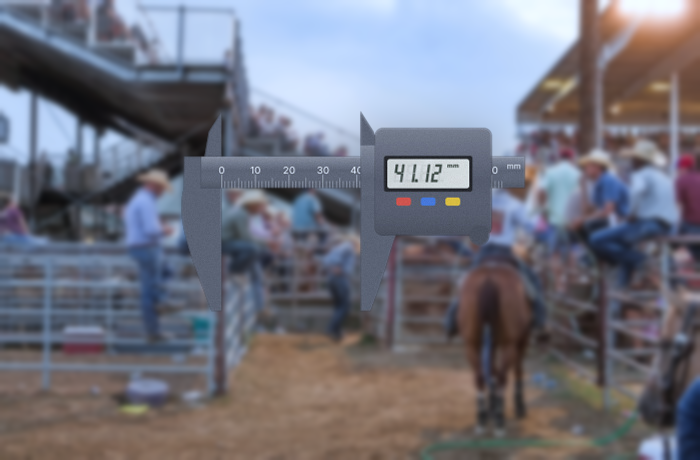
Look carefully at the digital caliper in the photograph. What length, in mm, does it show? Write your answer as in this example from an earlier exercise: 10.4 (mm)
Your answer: 41.12 (mm)
